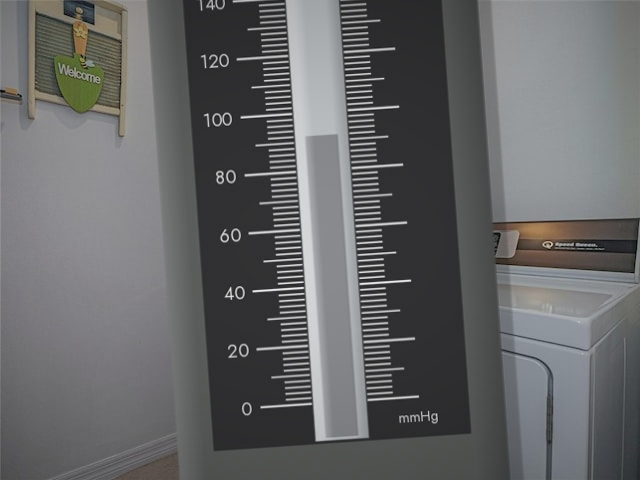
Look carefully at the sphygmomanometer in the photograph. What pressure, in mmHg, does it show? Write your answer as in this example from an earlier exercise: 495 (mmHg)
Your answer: 92 (mmHg)
